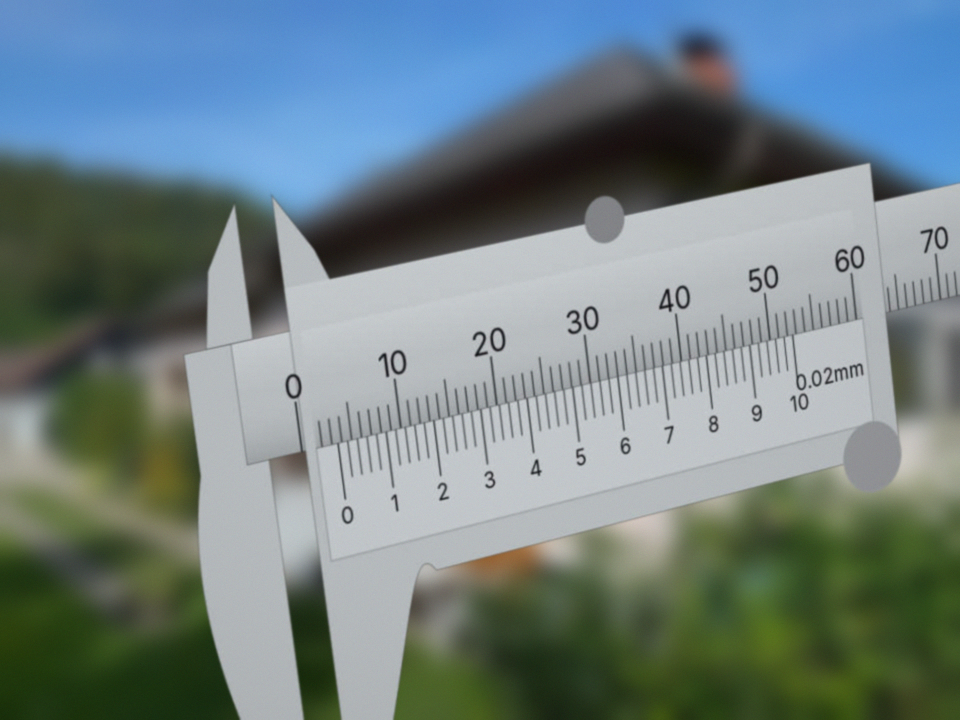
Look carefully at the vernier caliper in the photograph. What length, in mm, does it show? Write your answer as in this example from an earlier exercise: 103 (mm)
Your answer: 3.6 (mm)
